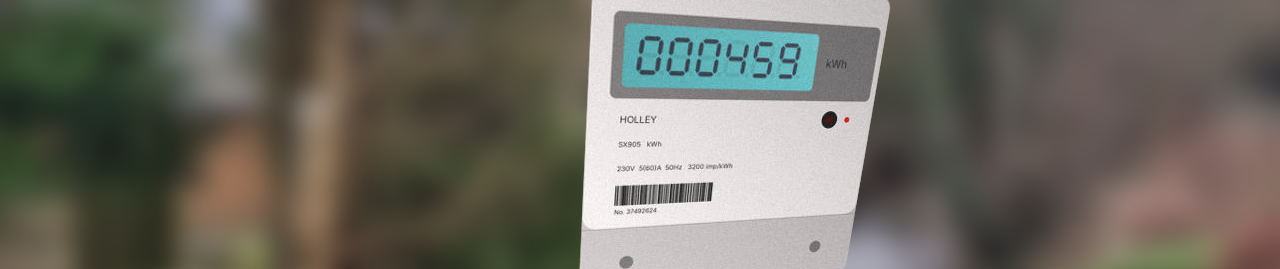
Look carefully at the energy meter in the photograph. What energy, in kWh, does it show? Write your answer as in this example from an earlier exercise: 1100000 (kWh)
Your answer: 459 (kWh)
